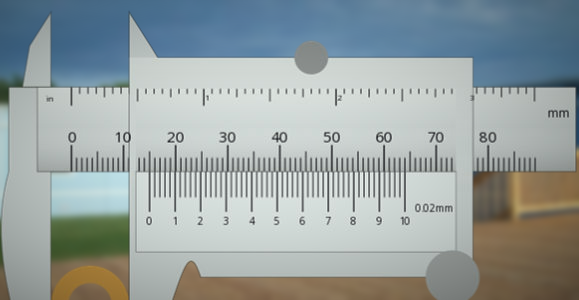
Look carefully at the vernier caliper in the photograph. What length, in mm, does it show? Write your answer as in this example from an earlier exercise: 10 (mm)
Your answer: 15.0 (mm)
